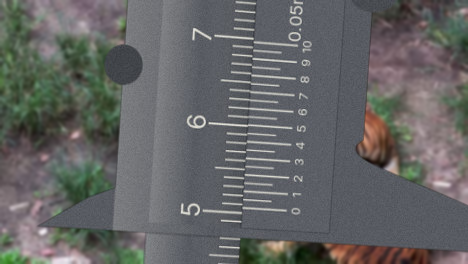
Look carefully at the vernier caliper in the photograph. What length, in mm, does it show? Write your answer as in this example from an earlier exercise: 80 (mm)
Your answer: 50.6 (mm)
